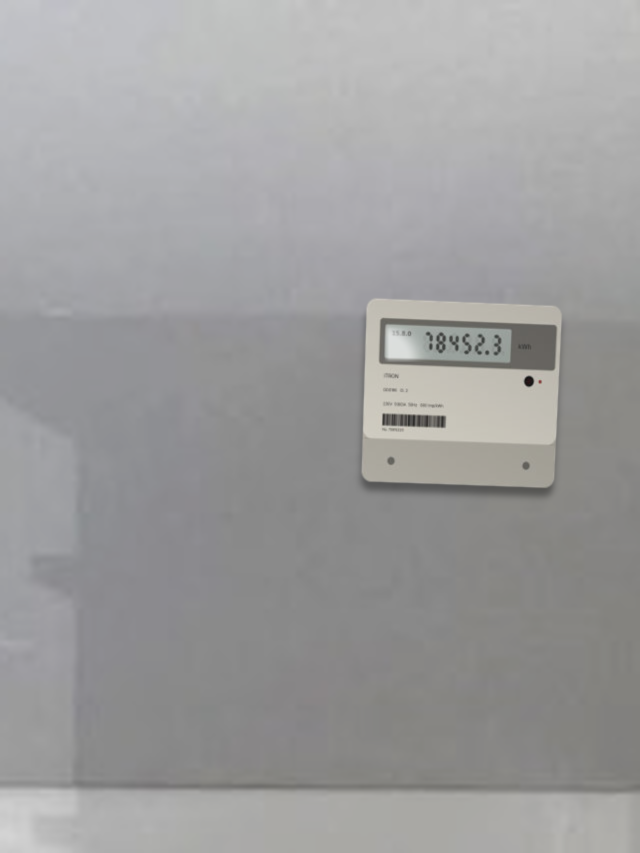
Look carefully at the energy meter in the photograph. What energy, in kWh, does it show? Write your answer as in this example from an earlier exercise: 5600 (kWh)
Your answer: 78452.3 (kWh)
